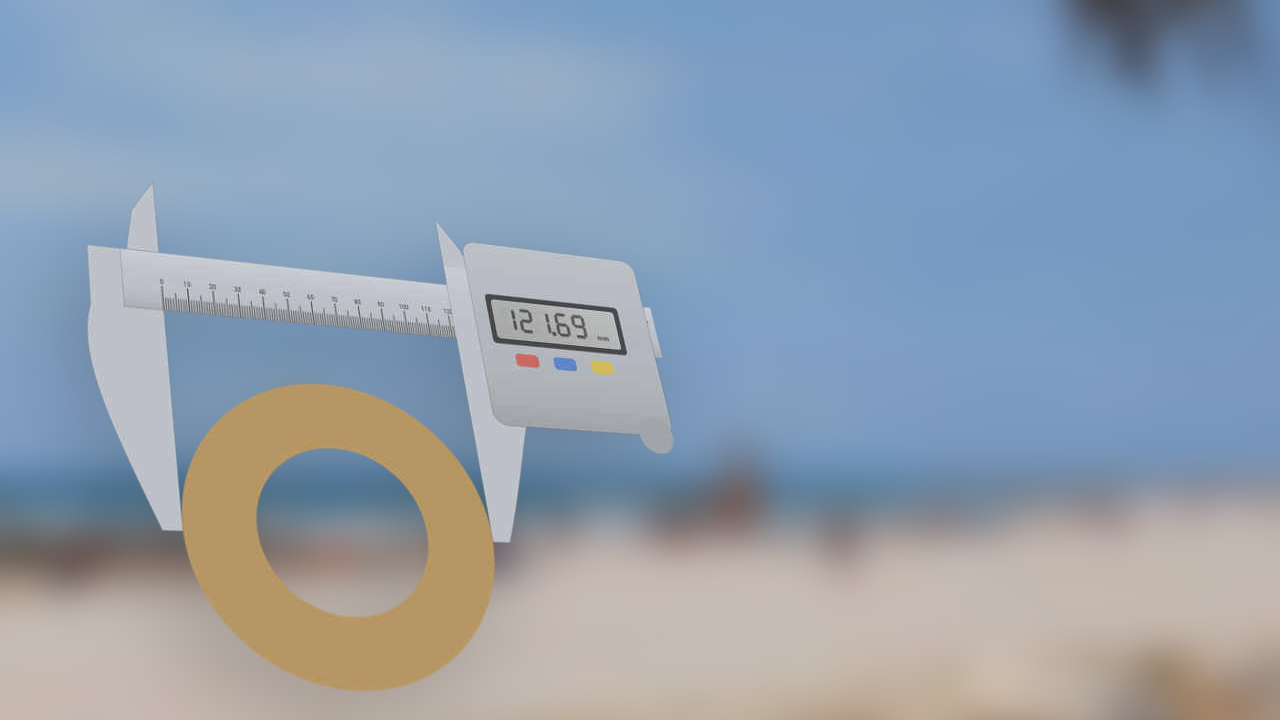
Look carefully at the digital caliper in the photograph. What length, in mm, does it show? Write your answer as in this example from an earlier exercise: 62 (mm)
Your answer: 121.69 (mm)
